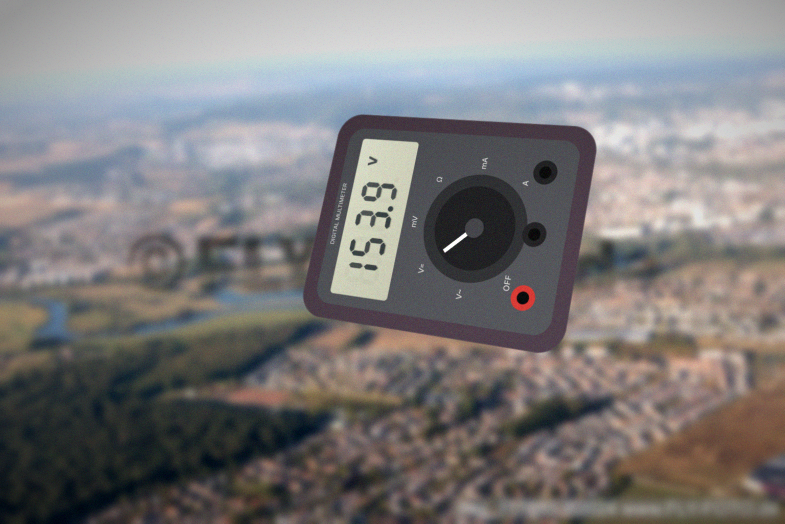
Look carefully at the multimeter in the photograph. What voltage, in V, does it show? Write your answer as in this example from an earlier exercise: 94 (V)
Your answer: 153.9 (V)
